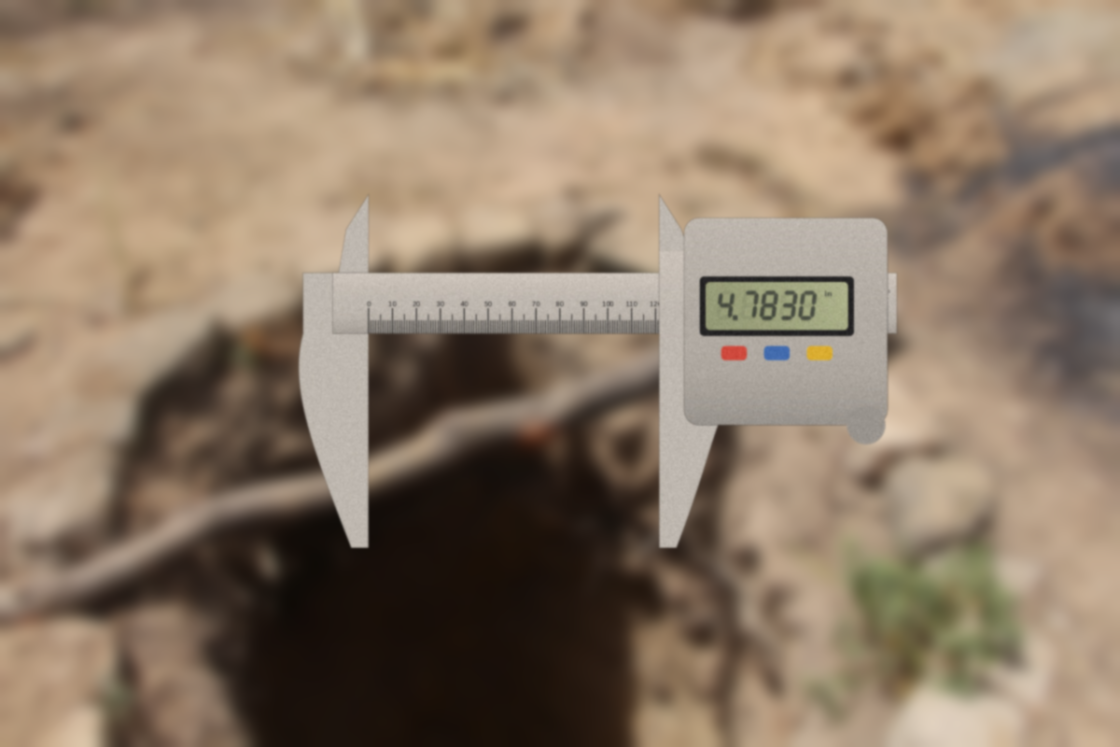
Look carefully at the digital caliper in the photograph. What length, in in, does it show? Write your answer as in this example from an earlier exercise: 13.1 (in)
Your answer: 4.7830 (in)
